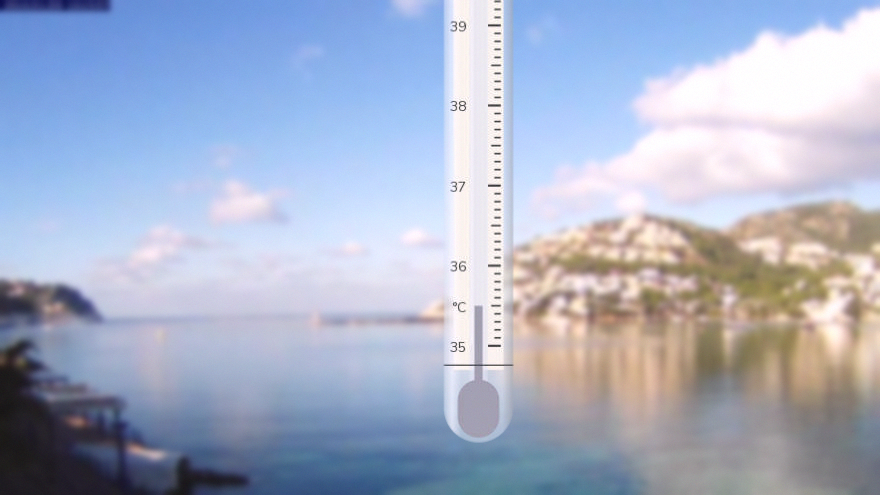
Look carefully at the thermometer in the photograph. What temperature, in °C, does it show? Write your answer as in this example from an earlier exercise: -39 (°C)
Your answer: 35.5 (°C)
